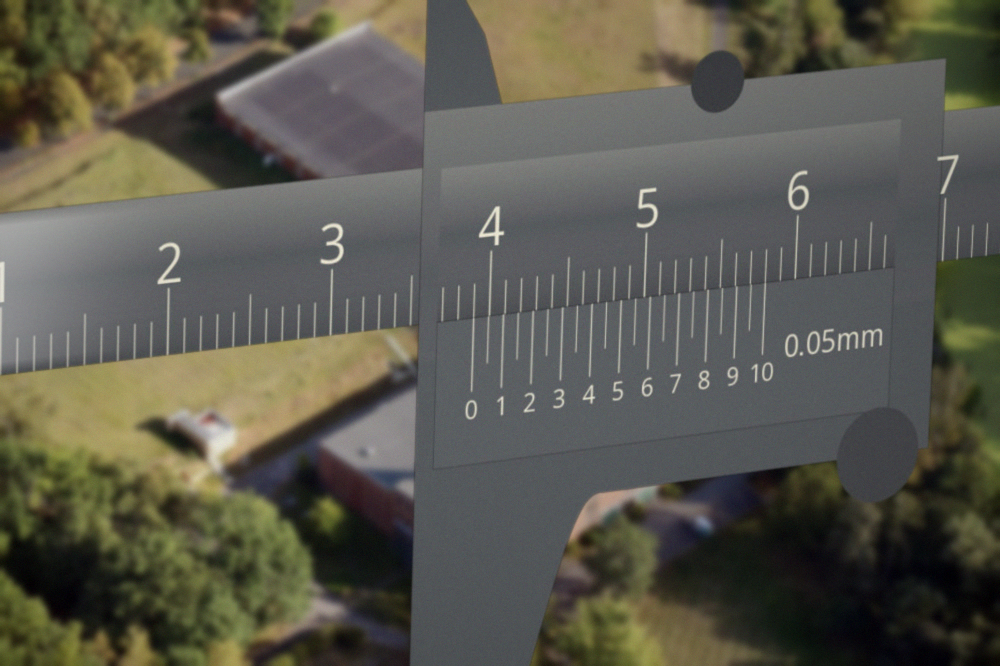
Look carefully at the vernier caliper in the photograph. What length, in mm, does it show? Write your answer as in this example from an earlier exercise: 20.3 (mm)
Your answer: 39.0 (mm)
